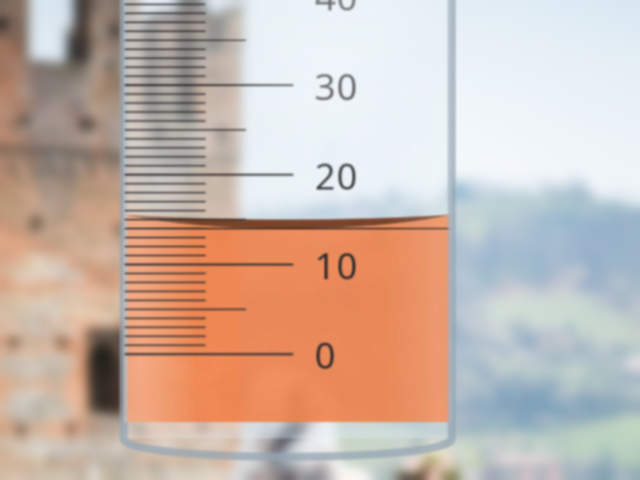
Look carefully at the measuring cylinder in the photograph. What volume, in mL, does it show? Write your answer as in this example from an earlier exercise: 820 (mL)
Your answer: 14 (mL)
